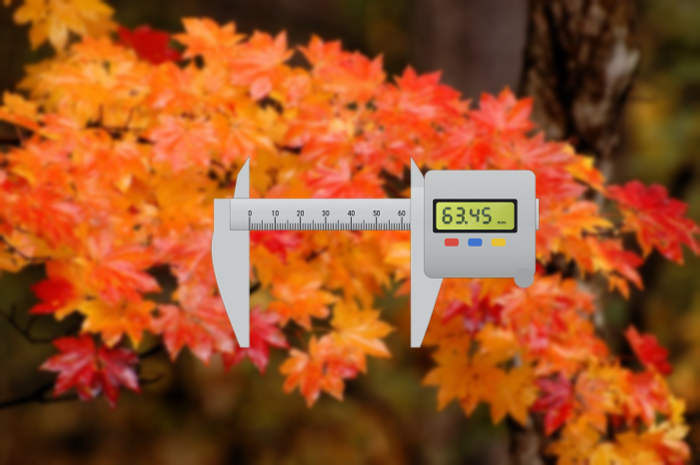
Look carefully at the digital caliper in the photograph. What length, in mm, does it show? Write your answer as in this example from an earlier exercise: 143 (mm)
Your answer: 63.45 (mm)
